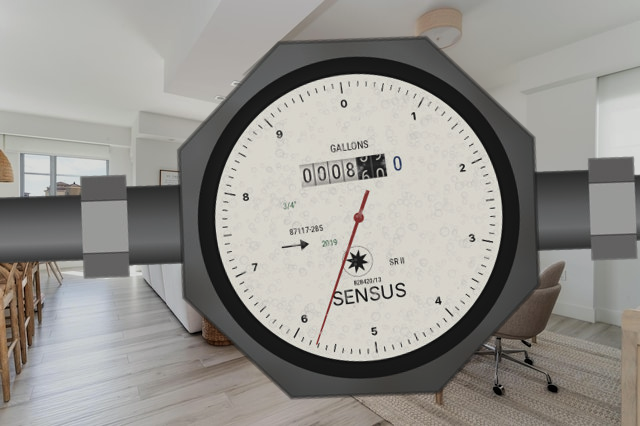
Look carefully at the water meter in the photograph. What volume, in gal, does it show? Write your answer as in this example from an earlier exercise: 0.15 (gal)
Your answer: 8595.7 (gal)
